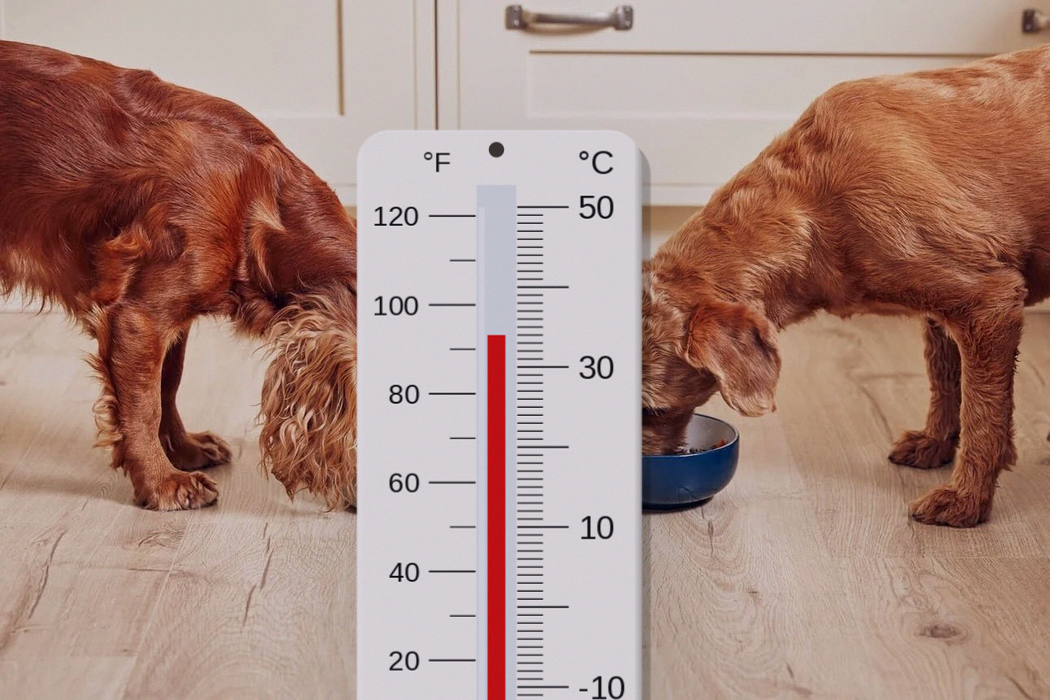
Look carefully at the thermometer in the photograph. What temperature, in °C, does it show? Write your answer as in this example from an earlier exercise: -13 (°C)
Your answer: 34 (°C)
